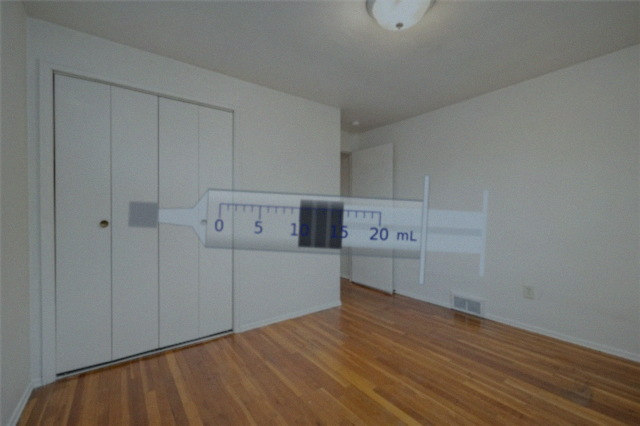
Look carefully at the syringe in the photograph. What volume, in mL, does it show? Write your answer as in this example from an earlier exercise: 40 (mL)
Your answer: 10 (mL)
